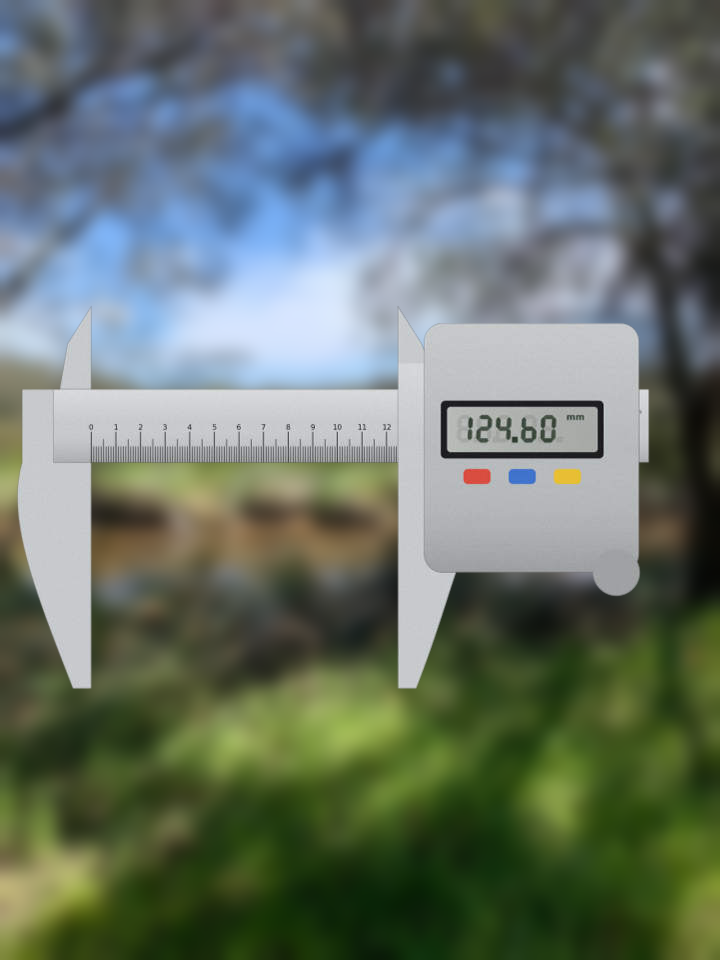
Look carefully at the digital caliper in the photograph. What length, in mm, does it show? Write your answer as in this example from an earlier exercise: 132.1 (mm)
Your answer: 124.60 (mm)
